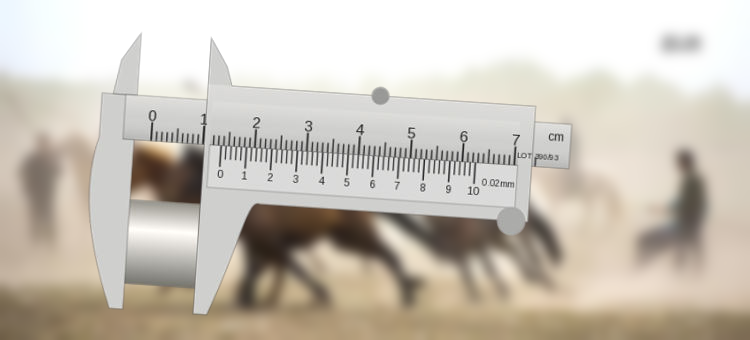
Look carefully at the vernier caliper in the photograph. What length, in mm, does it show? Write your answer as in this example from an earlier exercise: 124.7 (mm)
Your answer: 13.5 (mm)
